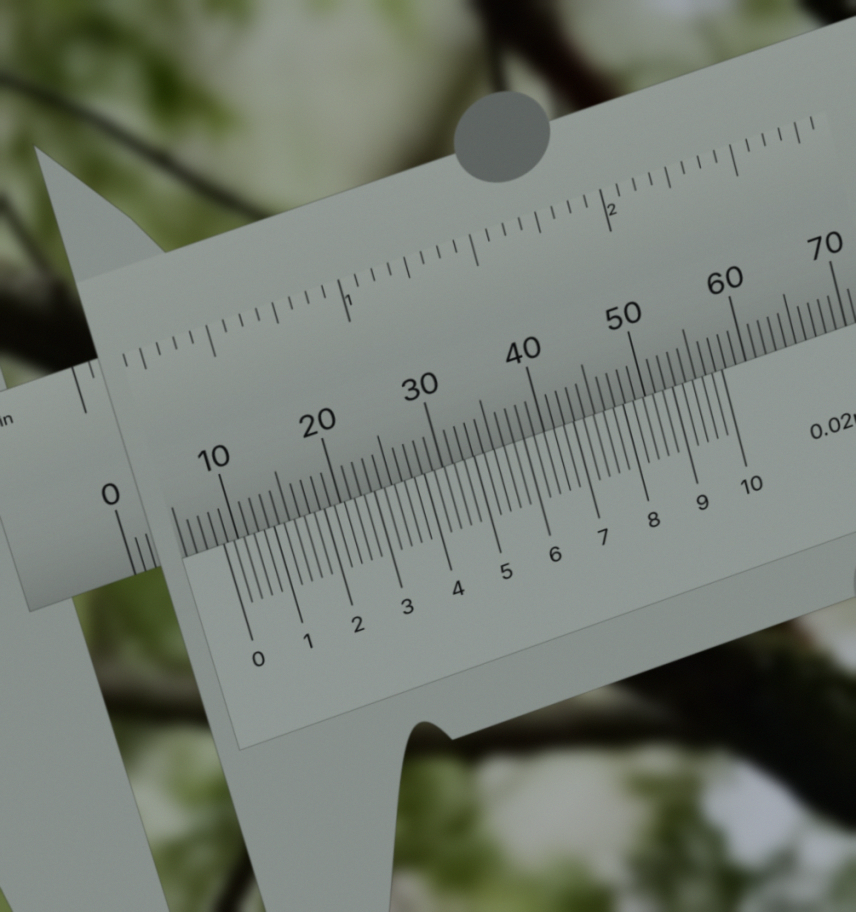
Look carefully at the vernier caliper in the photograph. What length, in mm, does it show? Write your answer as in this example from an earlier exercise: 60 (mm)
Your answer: 8.6 (mm)
